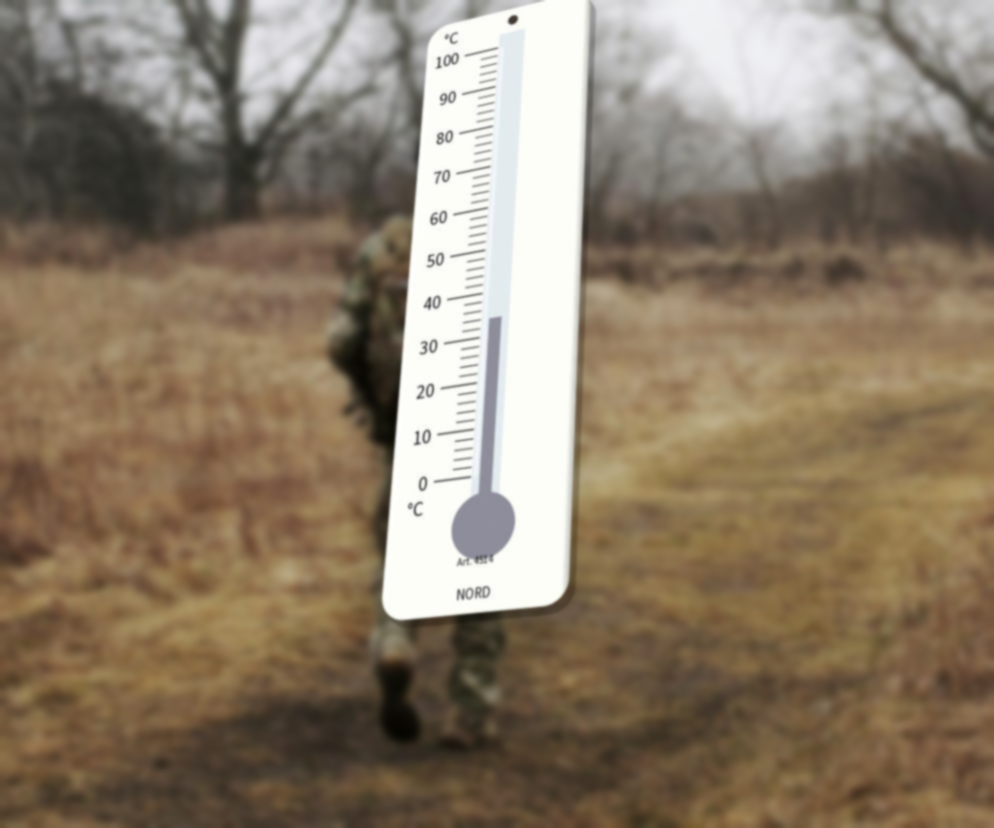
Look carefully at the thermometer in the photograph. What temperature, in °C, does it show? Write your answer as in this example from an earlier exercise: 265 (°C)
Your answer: 34 (°C)
